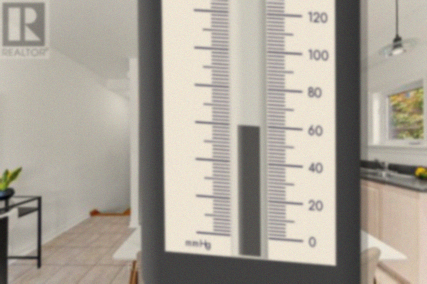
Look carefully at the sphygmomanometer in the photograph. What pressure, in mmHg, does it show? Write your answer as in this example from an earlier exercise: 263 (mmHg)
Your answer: 60 (mmHg)
